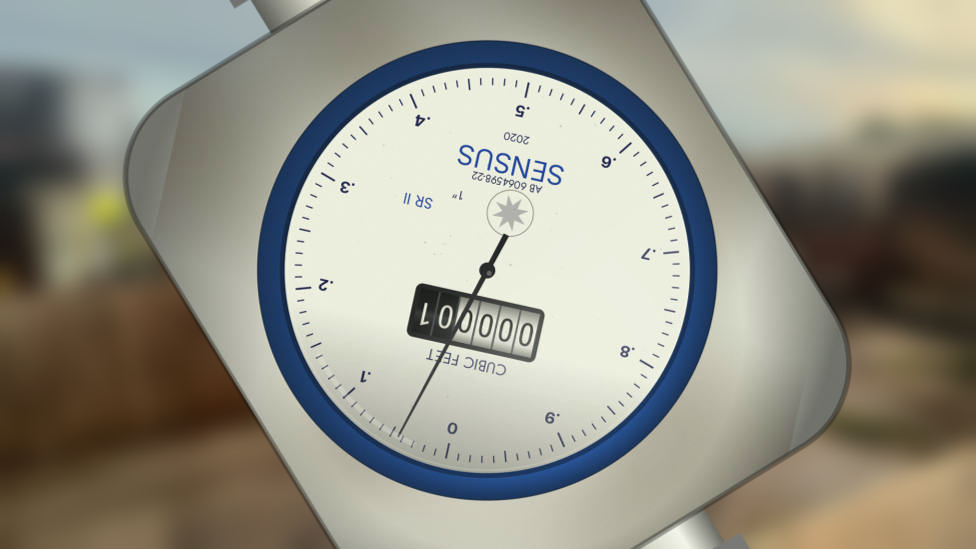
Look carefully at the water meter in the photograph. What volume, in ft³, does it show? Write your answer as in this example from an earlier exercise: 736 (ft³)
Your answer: 1.04 (ft³)
